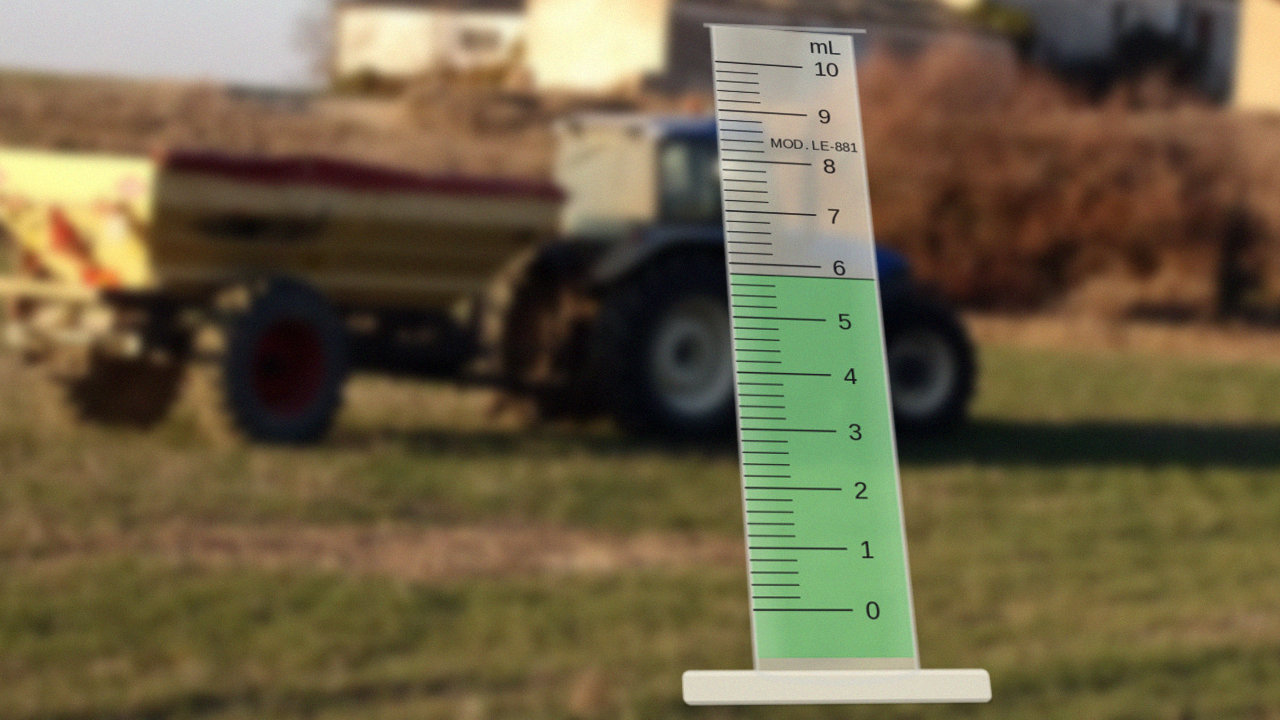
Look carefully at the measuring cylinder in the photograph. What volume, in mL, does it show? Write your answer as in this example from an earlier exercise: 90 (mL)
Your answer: 5.8 (mL)
